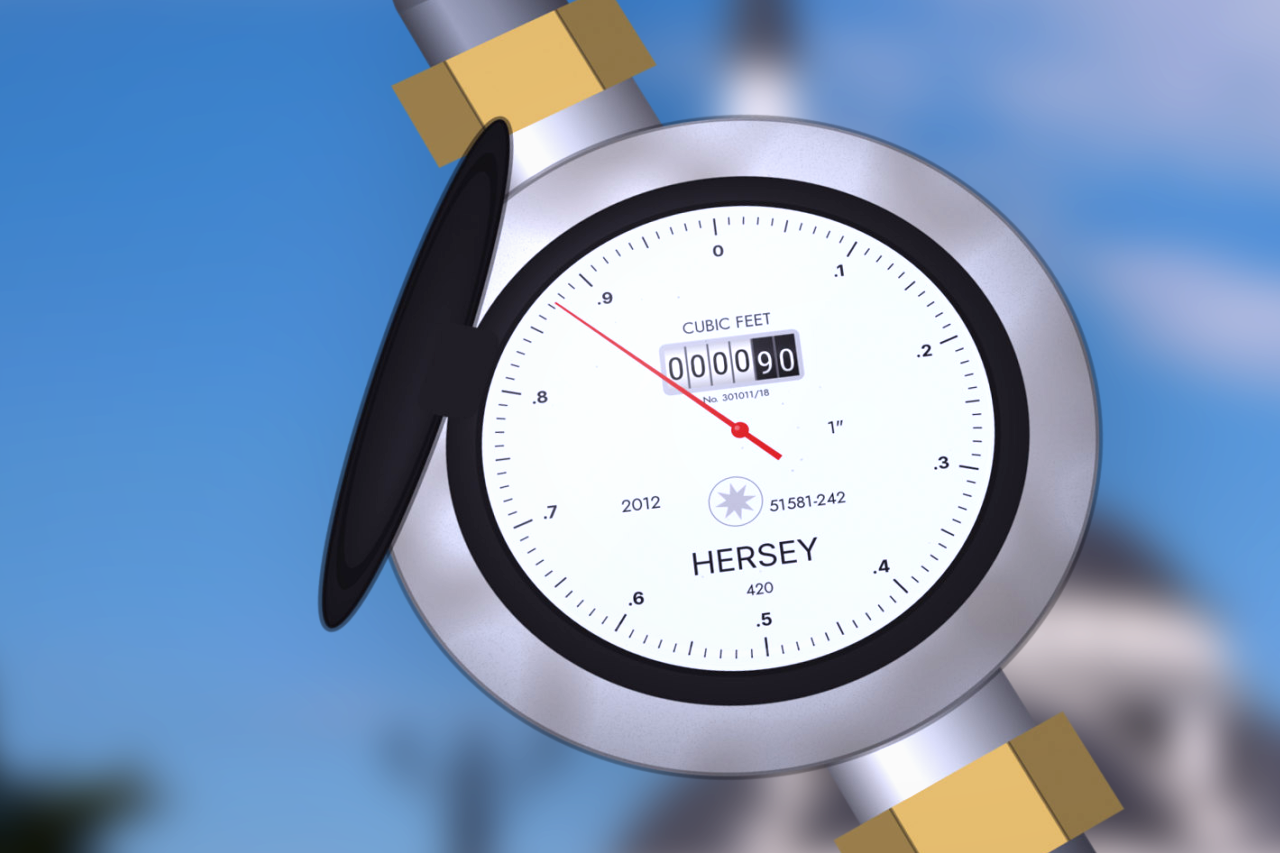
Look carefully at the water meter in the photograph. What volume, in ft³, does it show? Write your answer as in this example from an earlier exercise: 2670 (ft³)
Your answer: 89.87 (ft³)
